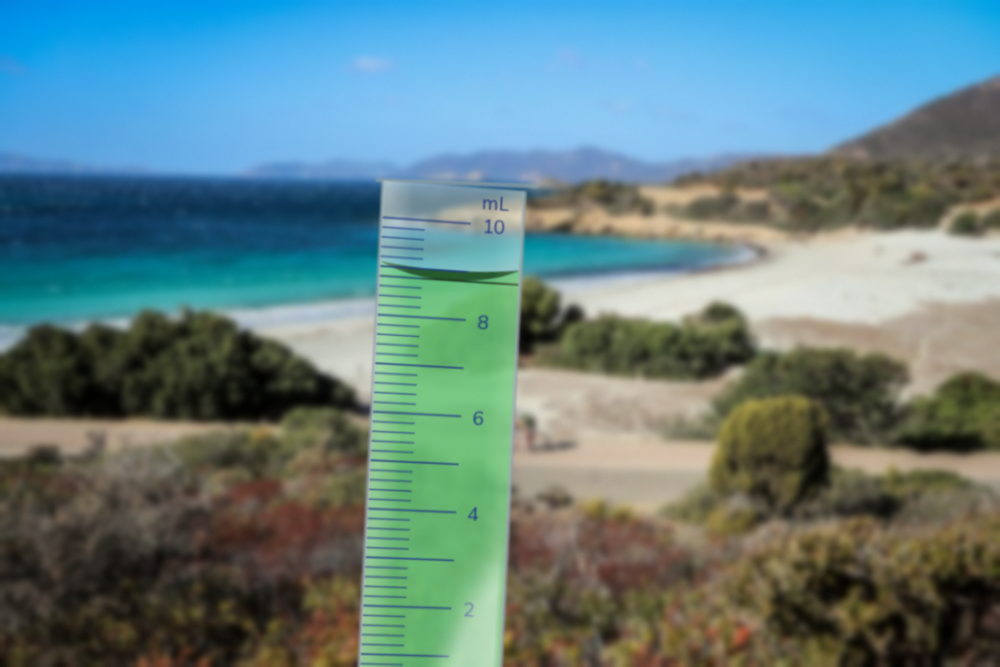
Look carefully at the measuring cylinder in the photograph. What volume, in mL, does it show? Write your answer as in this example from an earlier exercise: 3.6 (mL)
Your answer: 8.8 (mL)
